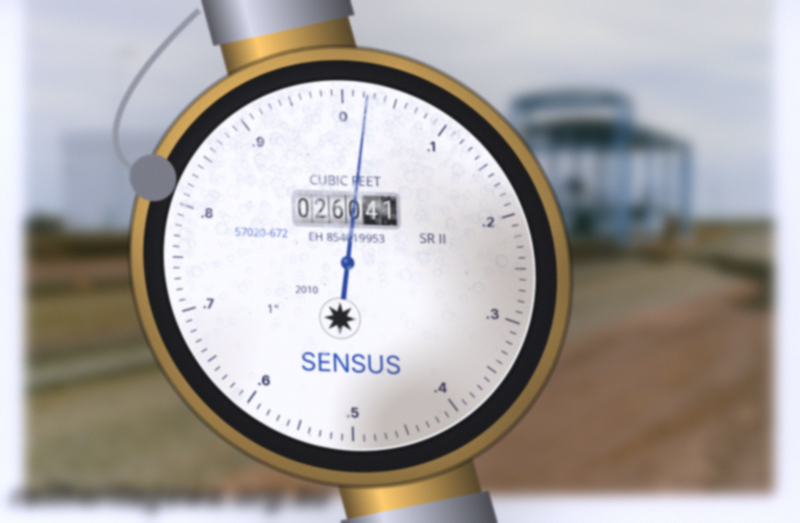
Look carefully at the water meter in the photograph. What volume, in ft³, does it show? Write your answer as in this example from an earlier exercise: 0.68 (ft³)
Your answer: 26041.02 (ft³)
